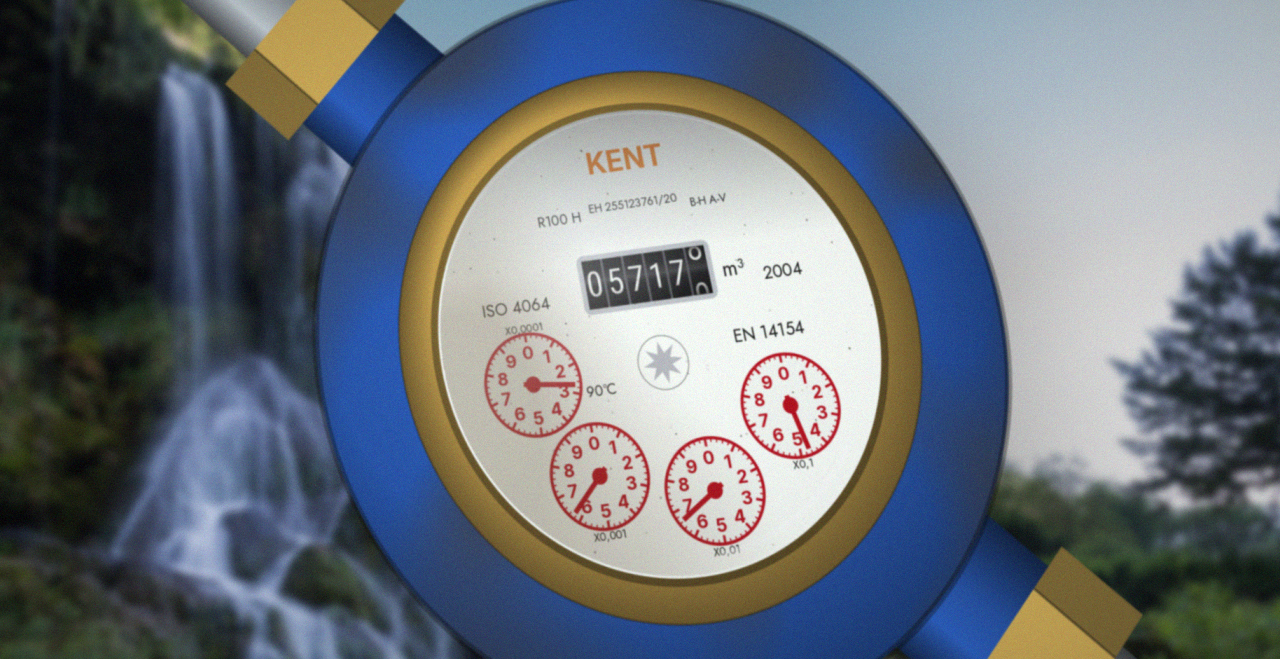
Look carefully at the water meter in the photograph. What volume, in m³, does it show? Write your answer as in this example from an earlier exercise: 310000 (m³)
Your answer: 57178.4662 (m³)
